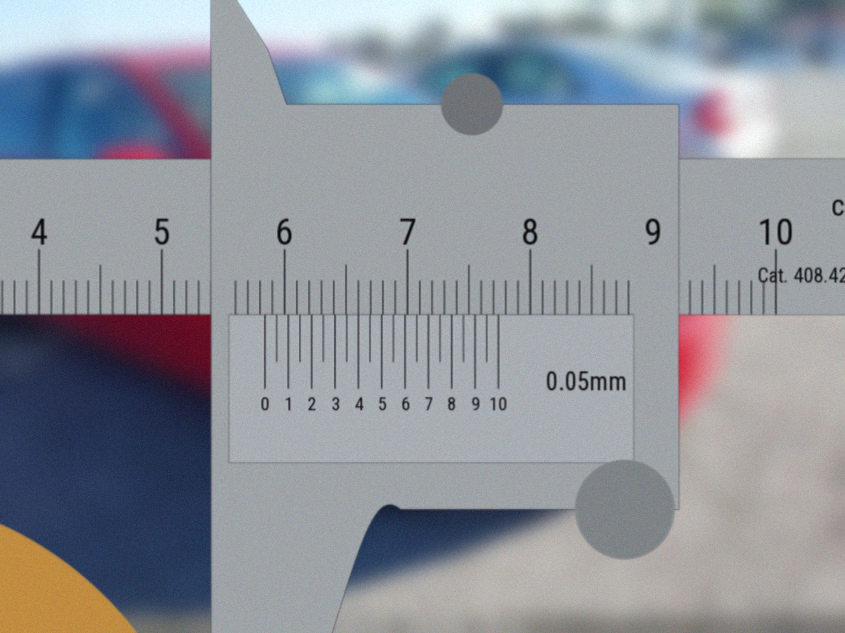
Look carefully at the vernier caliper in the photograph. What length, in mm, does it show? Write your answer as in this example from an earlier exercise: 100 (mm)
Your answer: 58.4 (mm)
